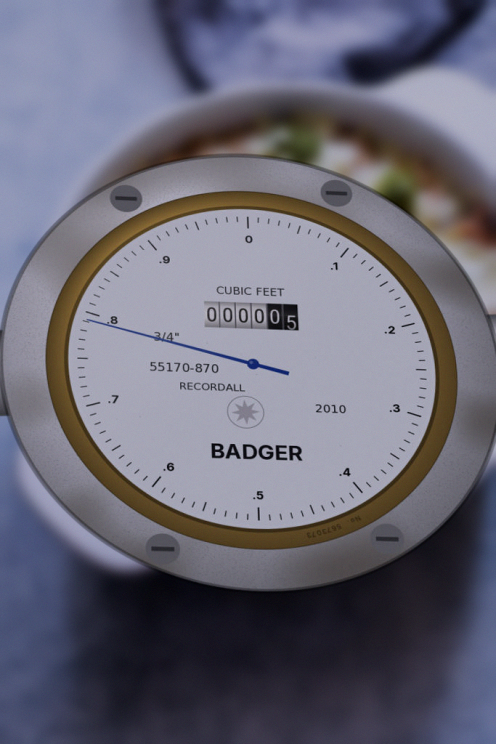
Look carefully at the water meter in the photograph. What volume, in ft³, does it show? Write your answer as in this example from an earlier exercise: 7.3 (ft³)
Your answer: 4.79 (ft³)
